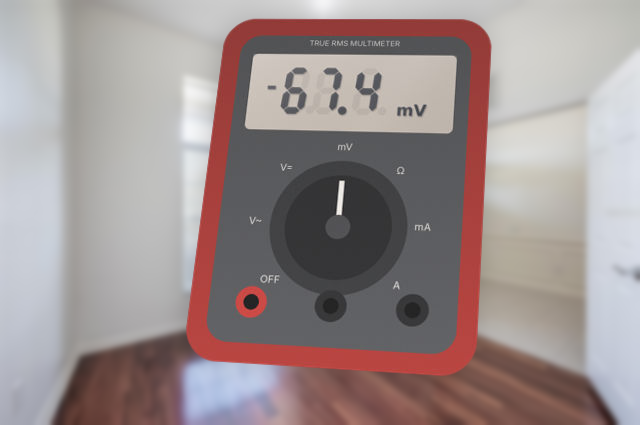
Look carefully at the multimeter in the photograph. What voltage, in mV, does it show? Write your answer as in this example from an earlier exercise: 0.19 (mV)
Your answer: -67.4 (mV)
